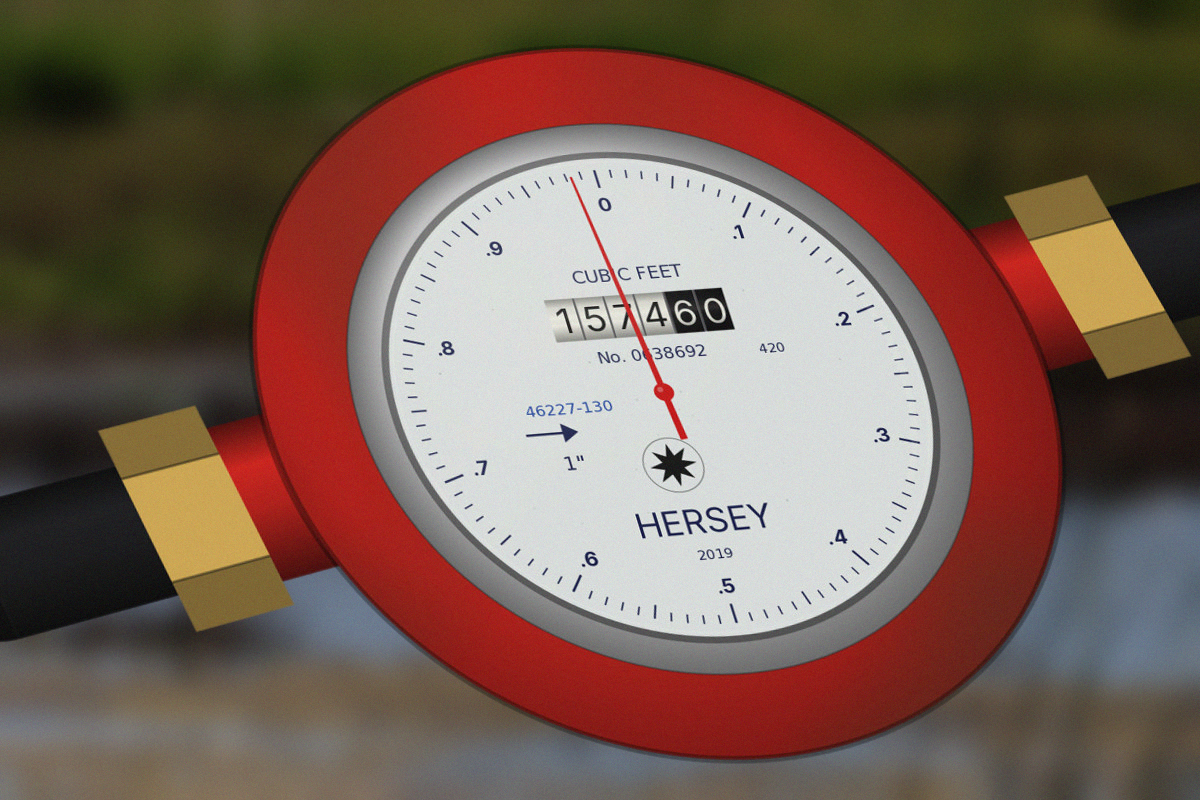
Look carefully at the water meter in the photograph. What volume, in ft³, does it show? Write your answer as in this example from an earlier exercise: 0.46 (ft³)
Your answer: 157459.98 (ft³)
